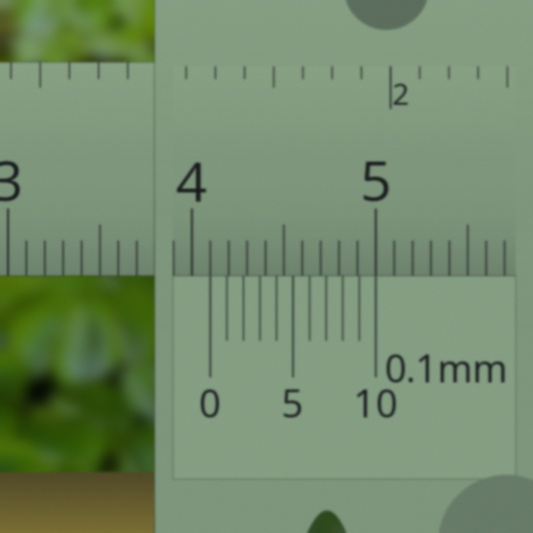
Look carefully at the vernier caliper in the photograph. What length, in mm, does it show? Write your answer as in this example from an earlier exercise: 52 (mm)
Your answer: 41.0 (mm)
